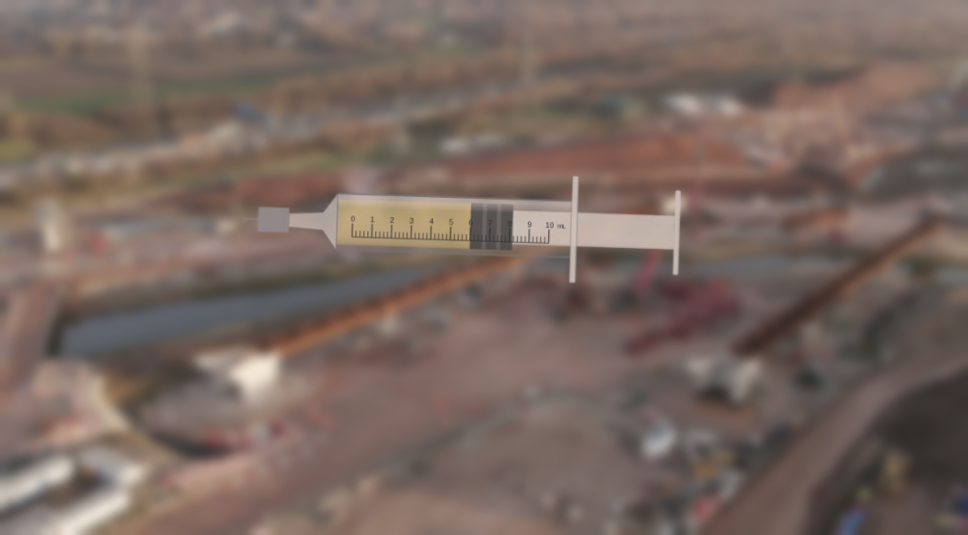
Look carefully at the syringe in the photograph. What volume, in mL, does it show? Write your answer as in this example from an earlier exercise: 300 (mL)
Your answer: 6 (mL)
